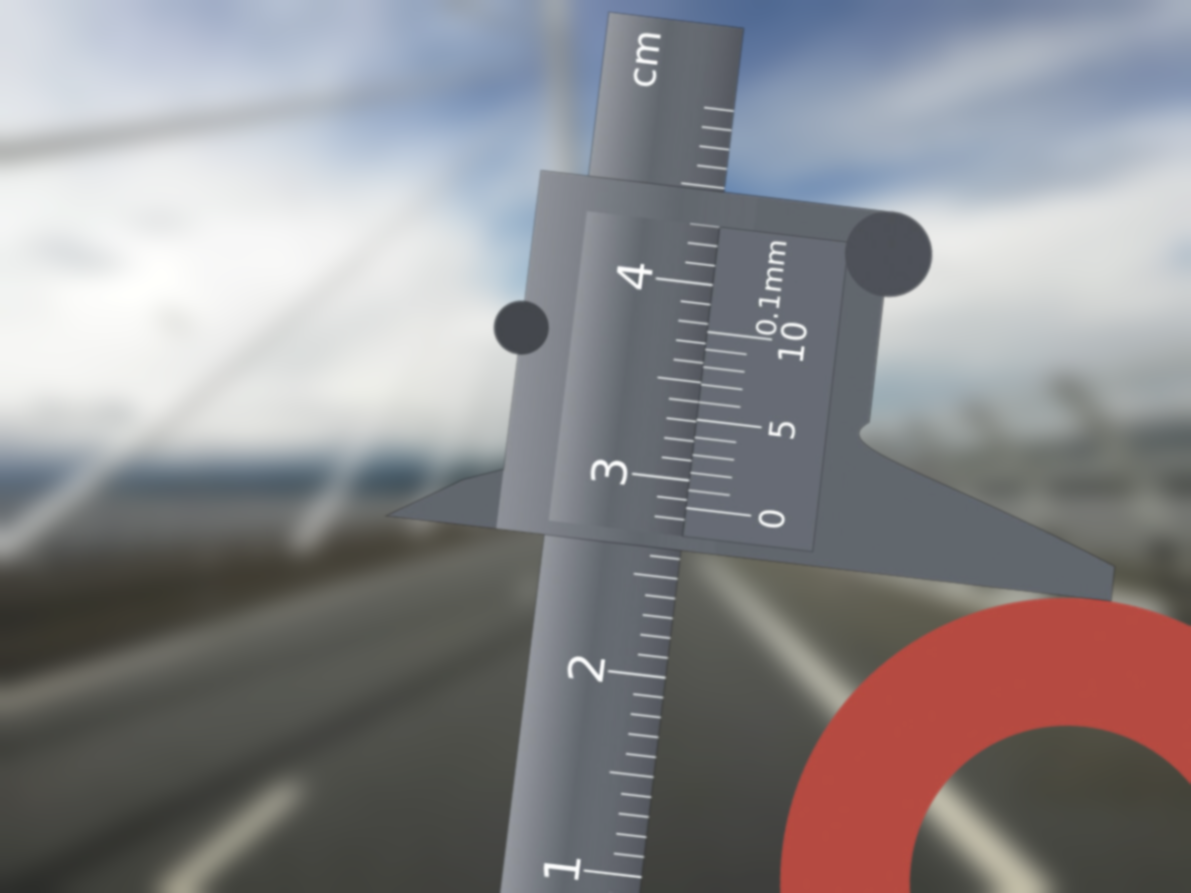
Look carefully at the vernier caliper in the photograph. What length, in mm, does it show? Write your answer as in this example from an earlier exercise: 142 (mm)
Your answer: 28.6 (mm)
